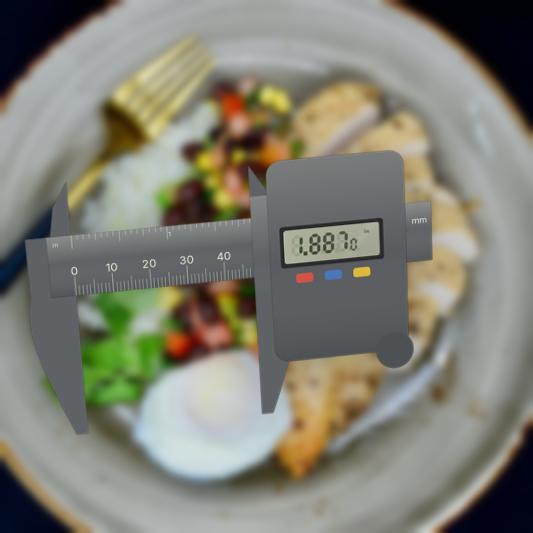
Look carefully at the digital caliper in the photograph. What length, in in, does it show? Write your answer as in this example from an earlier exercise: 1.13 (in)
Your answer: 1.8870 (in)
